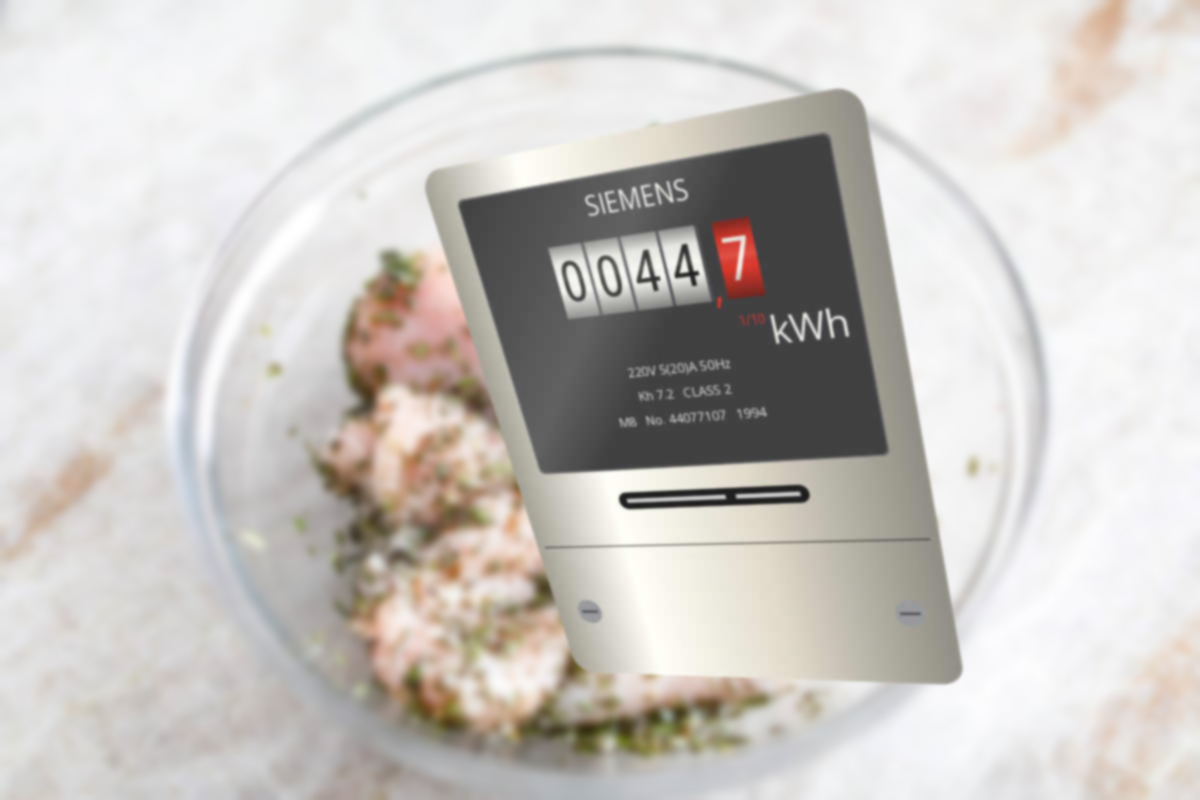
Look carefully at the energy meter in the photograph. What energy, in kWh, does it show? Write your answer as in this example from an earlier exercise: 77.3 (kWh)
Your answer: 44.7 (kWh)
